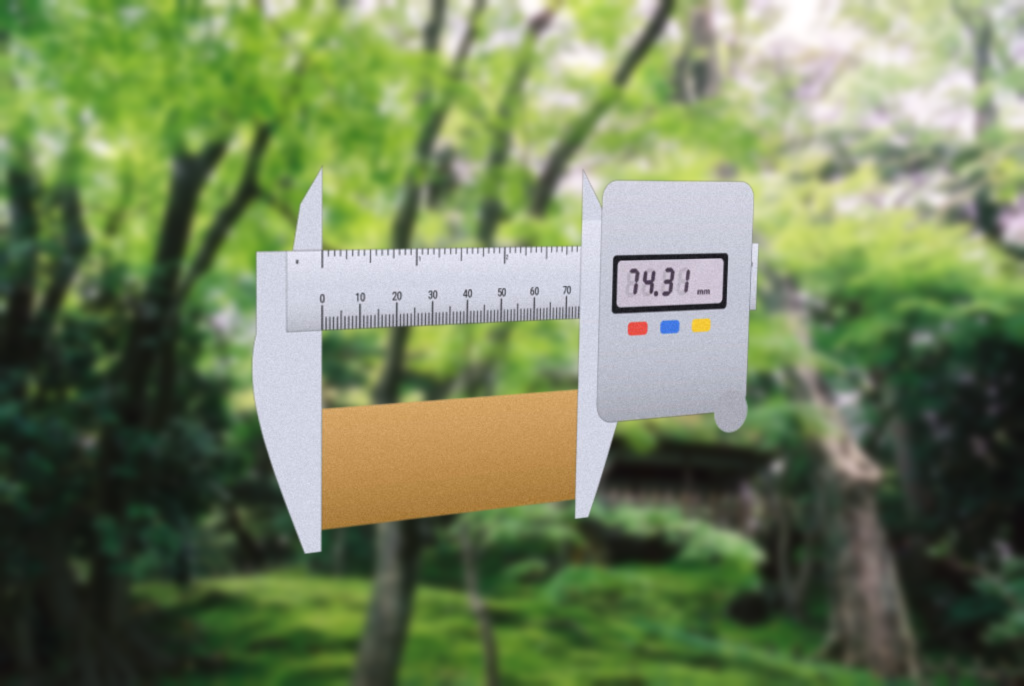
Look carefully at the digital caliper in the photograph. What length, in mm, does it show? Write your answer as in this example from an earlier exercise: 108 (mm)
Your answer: 74.31 (mm)
